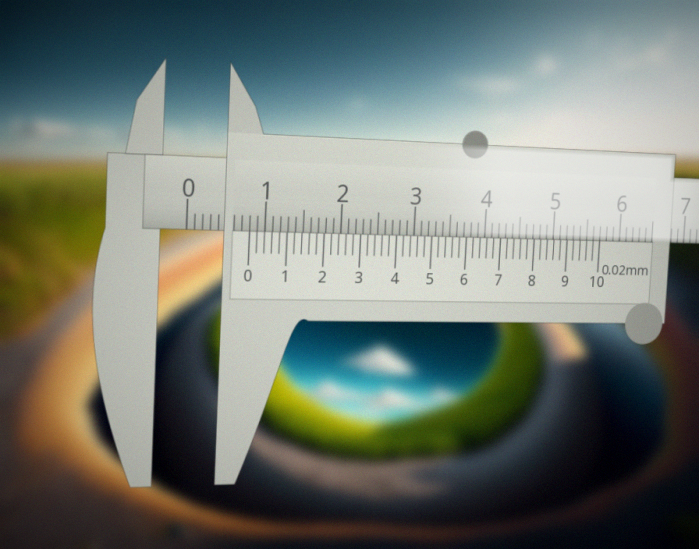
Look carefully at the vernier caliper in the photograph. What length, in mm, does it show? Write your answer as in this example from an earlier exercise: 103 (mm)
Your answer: 8.0 (mm)
